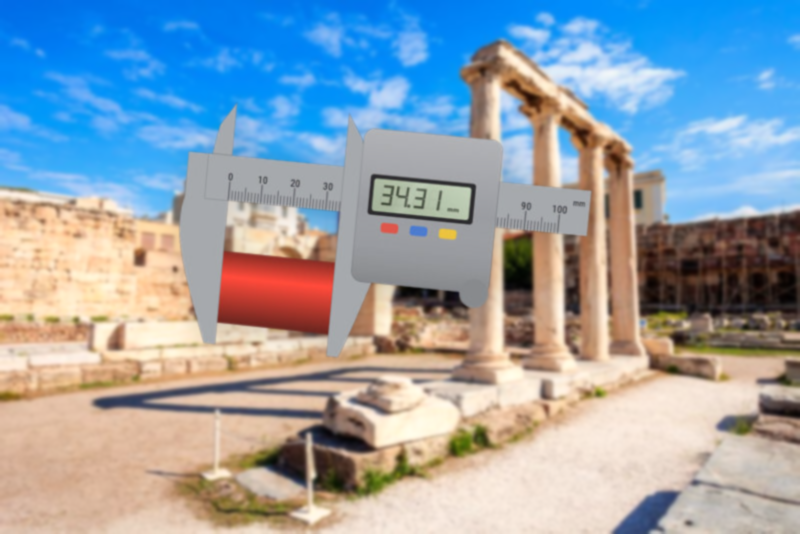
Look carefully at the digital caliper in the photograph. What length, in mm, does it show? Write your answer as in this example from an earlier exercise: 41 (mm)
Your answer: 34.31 (mm)
